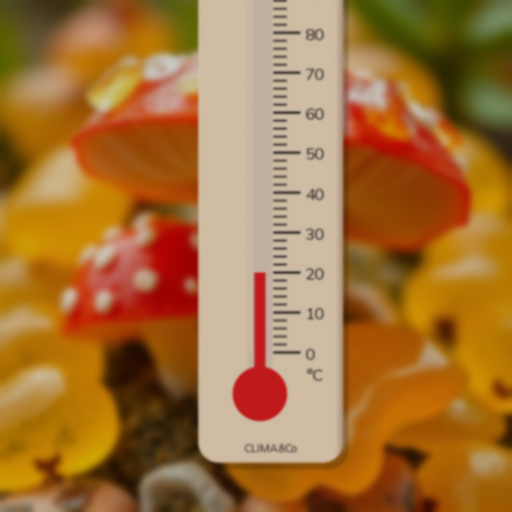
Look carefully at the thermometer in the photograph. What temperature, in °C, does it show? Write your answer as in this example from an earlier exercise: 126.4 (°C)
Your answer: 20 (°C)
